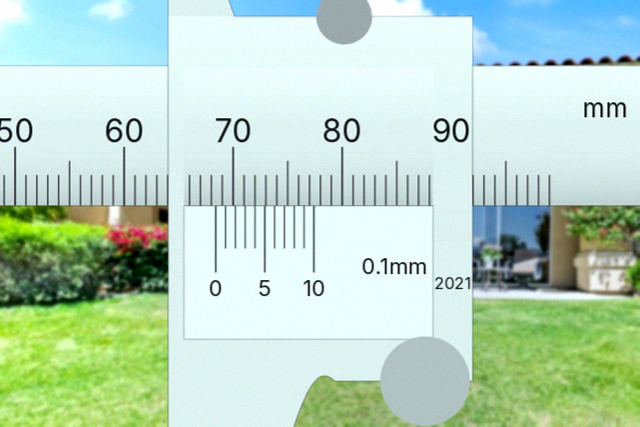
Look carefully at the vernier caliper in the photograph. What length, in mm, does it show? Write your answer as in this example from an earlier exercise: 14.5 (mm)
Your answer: 68.4 (mm)
